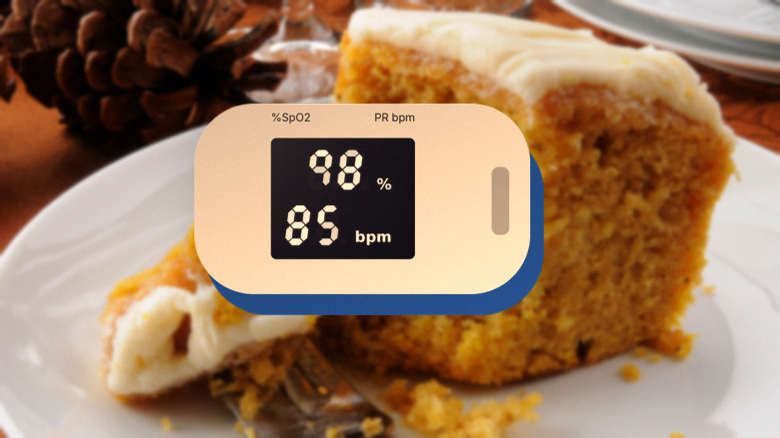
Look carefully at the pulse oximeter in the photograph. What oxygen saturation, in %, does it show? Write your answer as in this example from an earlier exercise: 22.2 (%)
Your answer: 98 (%)
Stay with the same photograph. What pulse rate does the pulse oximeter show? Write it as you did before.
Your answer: 85 (bpm)
